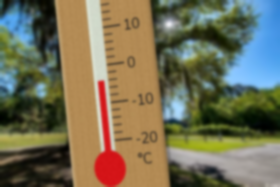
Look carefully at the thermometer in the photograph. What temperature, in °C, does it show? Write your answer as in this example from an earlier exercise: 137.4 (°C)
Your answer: -4 (°C)
